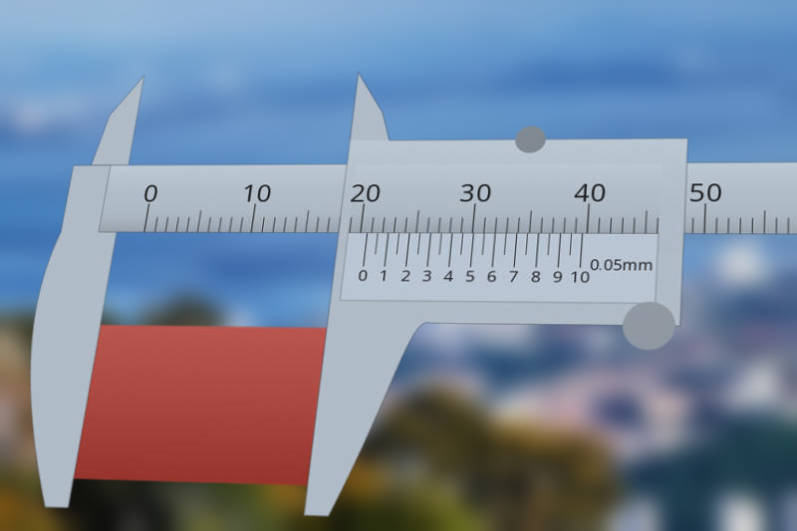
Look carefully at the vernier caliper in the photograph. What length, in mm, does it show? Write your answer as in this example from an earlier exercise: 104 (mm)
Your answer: 20.6 (mm)
